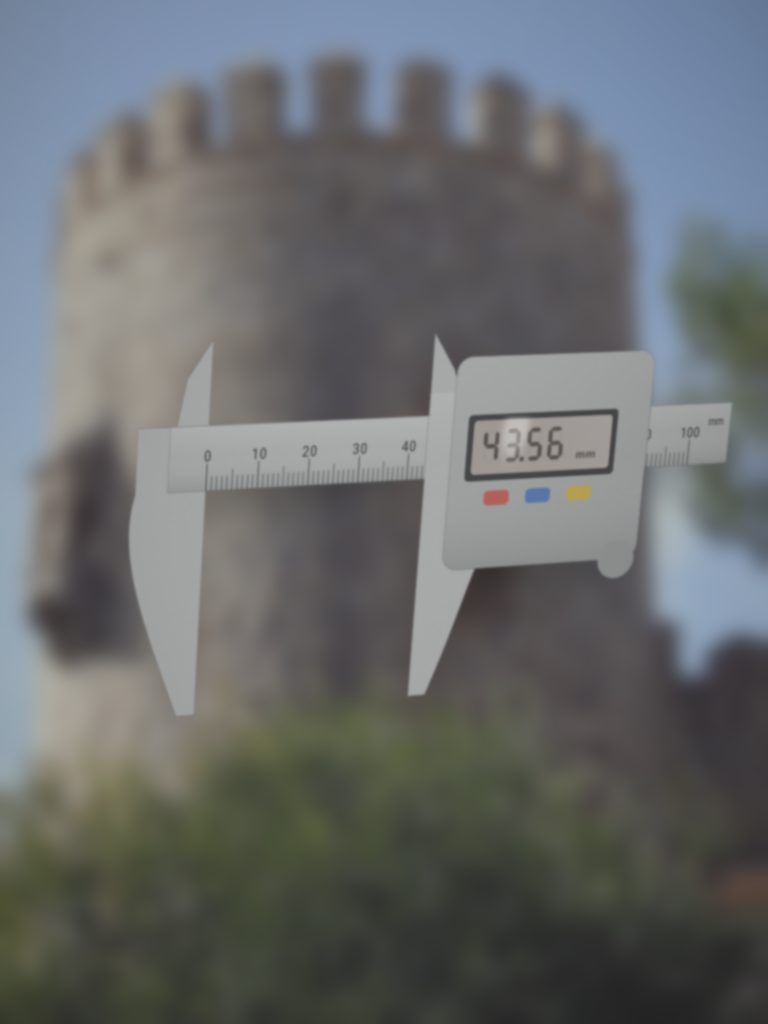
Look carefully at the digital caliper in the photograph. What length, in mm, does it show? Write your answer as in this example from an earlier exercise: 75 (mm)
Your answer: 43.56 (mm)
